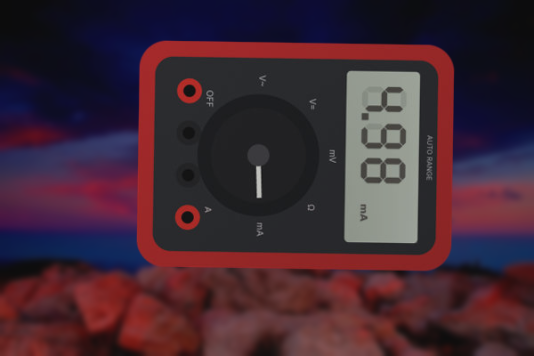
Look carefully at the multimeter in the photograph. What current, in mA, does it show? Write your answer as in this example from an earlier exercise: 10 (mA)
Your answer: 4.98 (mA)
